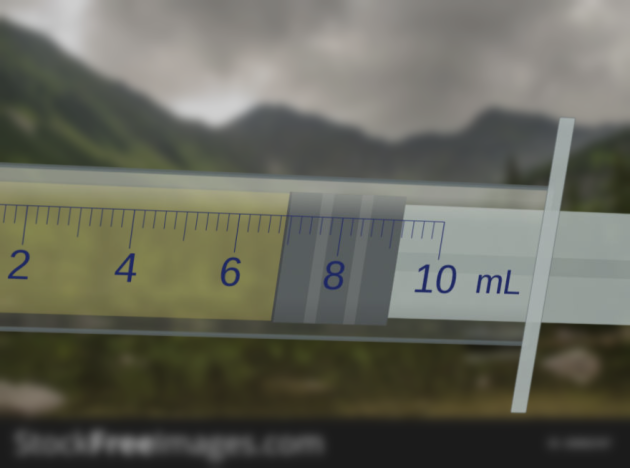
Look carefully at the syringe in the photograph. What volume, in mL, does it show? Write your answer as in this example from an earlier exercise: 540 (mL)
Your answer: 6.9 (mL)
